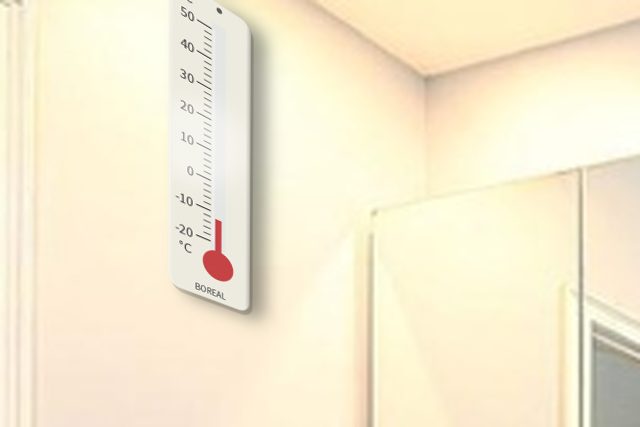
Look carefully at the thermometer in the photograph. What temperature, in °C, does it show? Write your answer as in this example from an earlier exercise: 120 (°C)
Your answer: -12 (°C)
